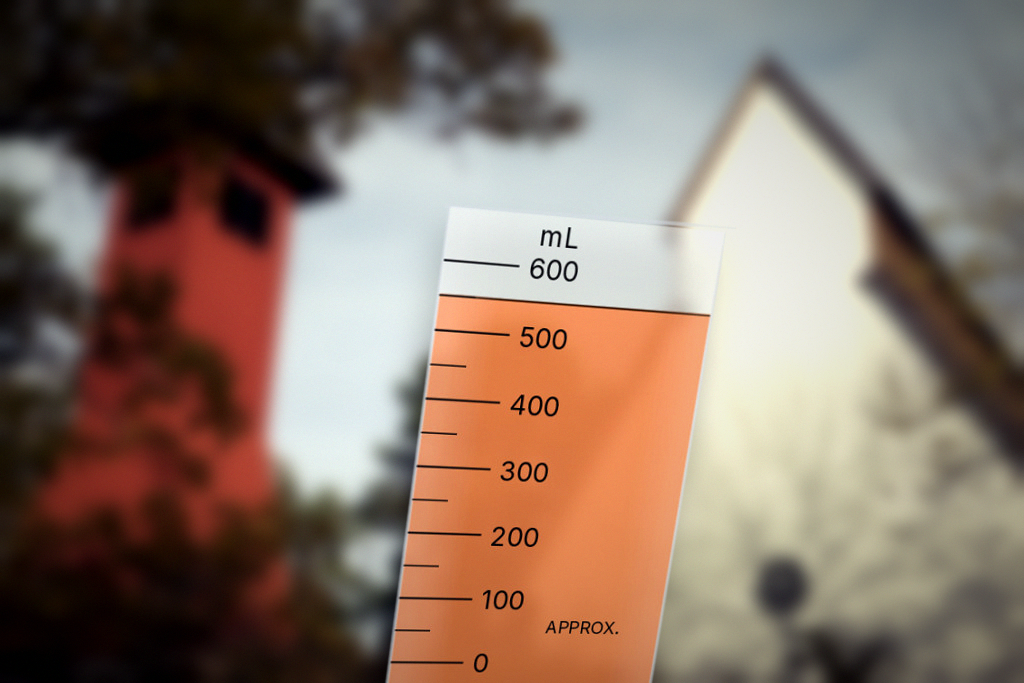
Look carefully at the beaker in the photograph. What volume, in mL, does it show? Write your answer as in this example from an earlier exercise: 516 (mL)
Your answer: 550 (mL)
